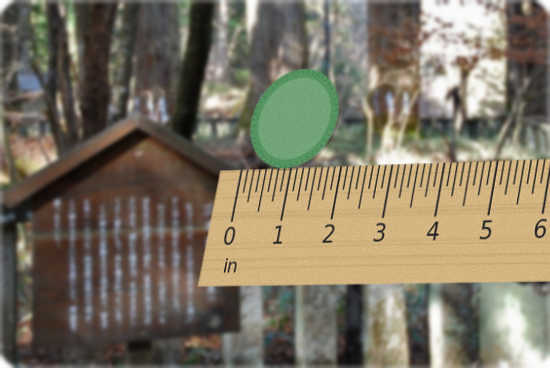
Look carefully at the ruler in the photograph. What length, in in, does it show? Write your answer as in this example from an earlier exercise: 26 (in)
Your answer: 1.75 (in)
